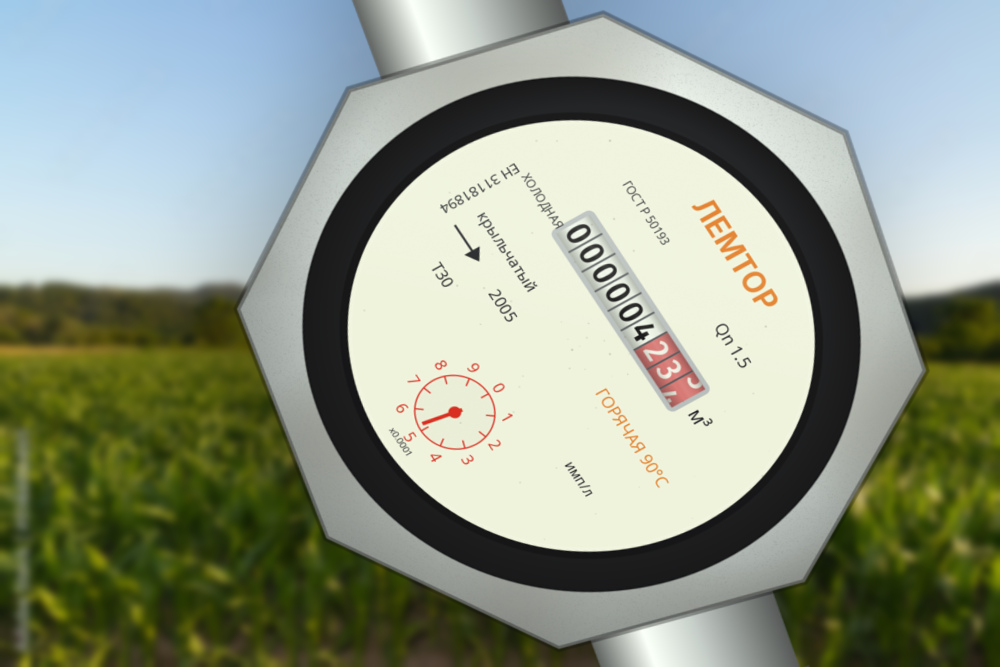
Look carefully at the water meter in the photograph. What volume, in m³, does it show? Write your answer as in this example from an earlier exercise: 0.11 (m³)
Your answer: 4.2335 (m³)
